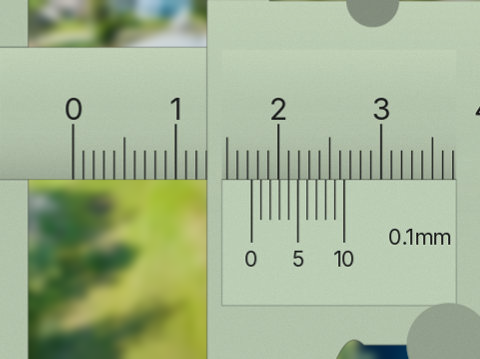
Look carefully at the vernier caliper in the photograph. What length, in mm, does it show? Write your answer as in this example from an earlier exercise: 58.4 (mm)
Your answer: 17.4 (mm)
